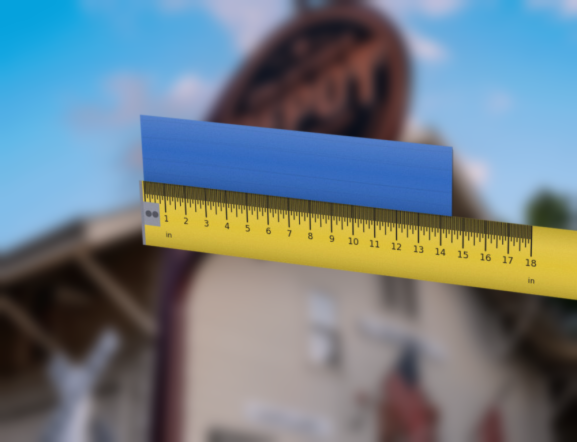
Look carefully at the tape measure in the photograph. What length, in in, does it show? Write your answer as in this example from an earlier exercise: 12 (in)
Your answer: 14.5 (in)
